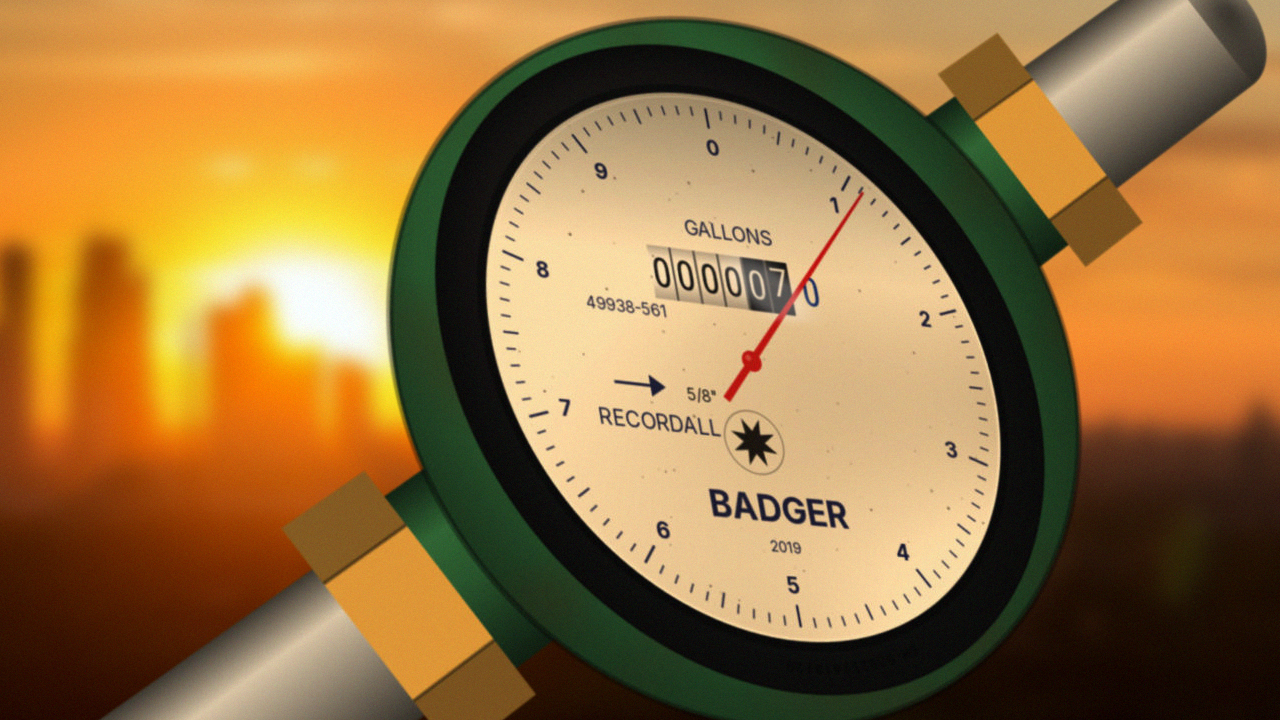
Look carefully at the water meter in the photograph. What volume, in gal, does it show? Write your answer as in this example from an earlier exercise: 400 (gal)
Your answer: 71.1 (gal)
